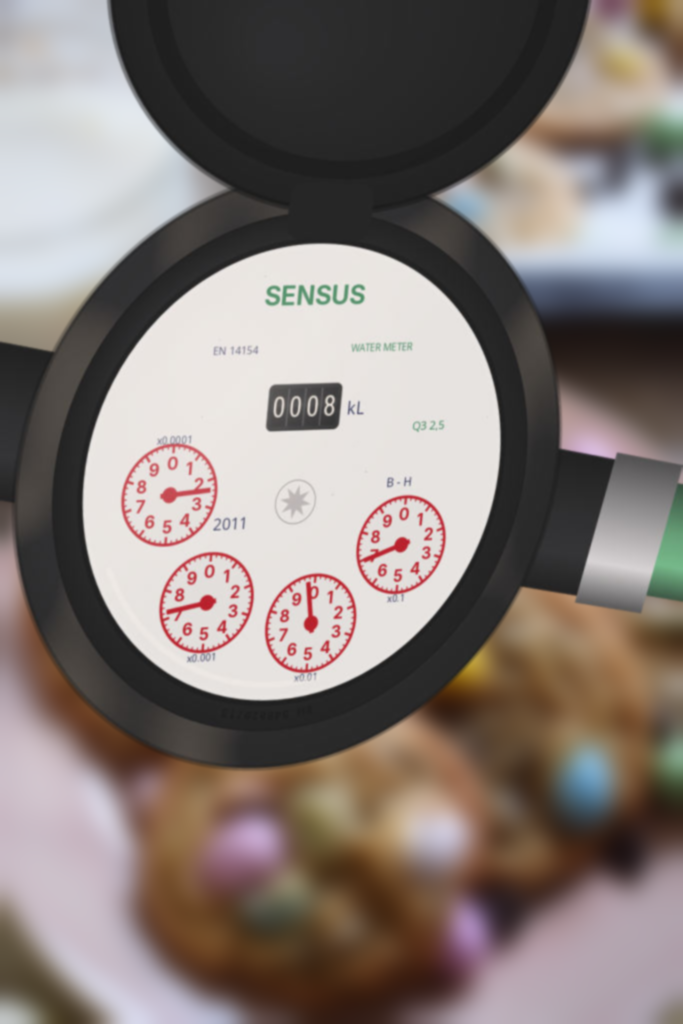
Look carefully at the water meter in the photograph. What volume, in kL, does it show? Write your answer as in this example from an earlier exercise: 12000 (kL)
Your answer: 8.6972 (kL)
